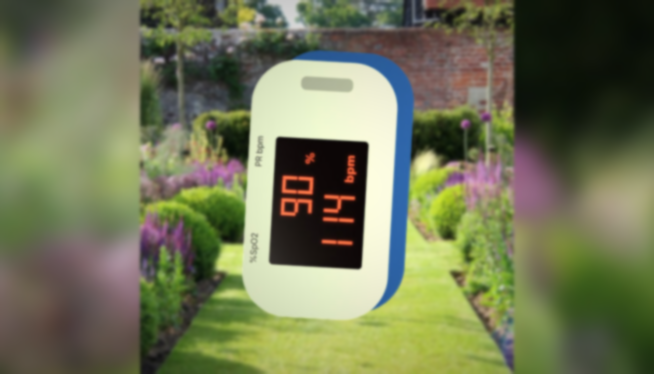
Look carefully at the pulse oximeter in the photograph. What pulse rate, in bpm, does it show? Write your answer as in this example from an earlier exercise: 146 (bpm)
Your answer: 114 (bpm)
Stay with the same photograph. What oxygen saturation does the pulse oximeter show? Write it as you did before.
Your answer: 90 (%)
